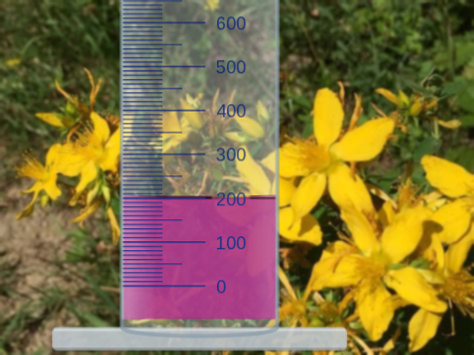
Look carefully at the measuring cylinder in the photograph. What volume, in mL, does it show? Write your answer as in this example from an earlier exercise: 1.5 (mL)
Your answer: 200 (mL)
